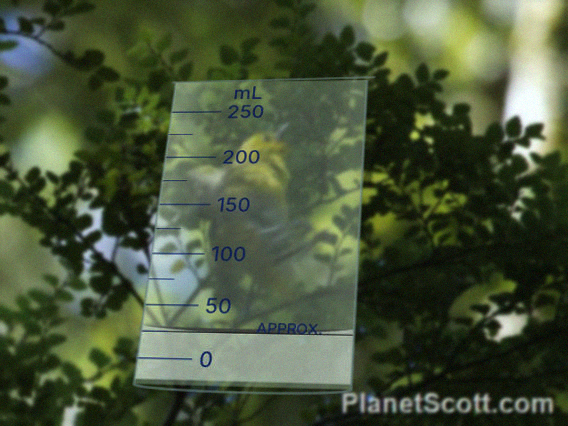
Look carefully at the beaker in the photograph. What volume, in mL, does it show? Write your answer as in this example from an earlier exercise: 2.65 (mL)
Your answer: 25 (mL)
